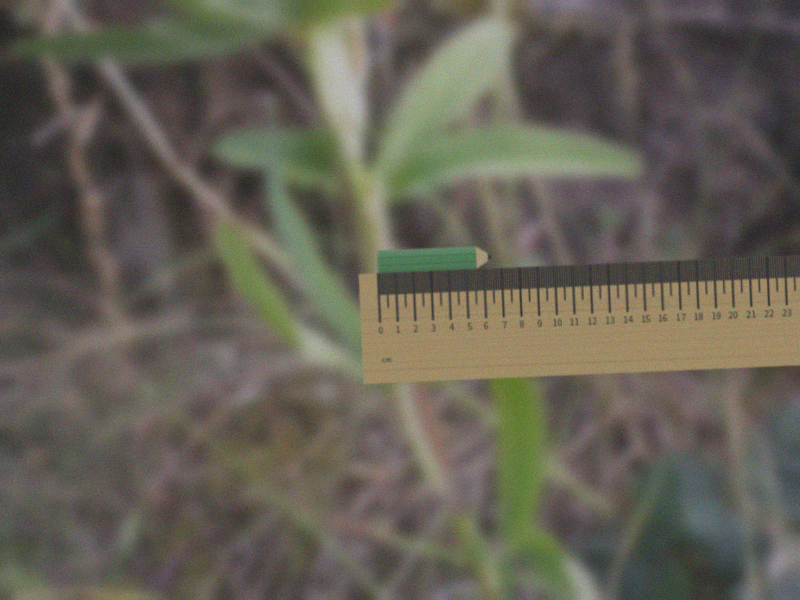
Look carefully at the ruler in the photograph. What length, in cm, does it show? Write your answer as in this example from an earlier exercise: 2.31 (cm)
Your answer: 6.5 (cm)
